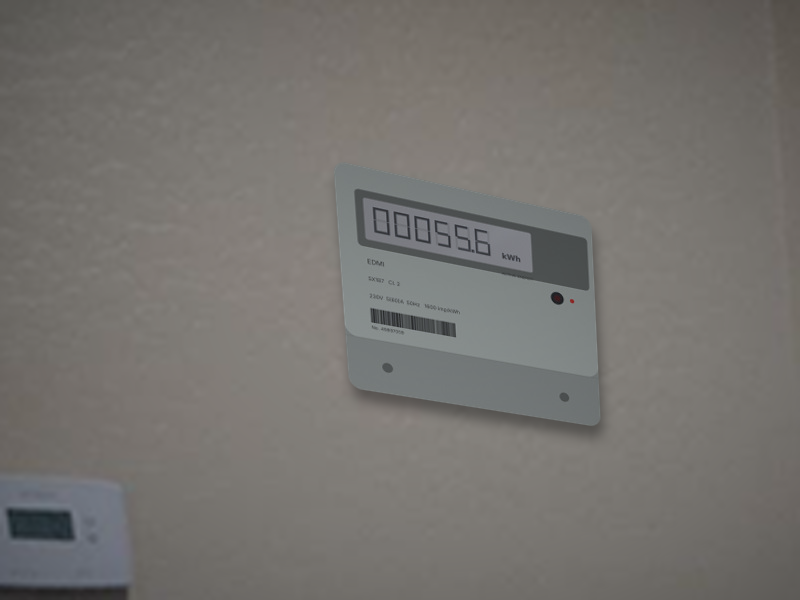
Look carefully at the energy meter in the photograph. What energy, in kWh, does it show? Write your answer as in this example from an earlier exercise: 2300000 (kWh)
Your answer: 55.6 (kWh)
